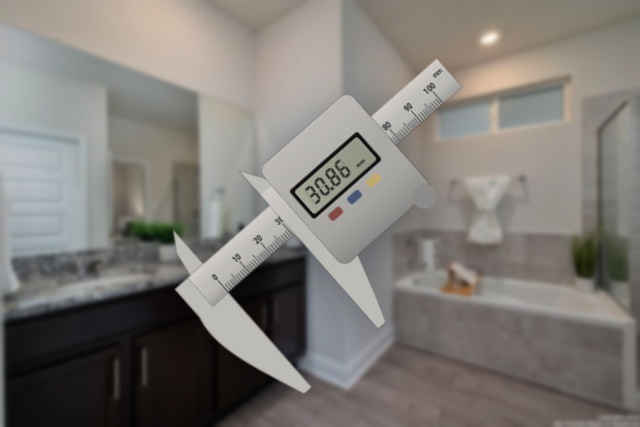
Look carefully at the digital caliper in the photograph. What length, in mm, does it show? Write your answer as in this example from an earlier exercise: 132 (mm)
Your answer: 30.86 (mm)
